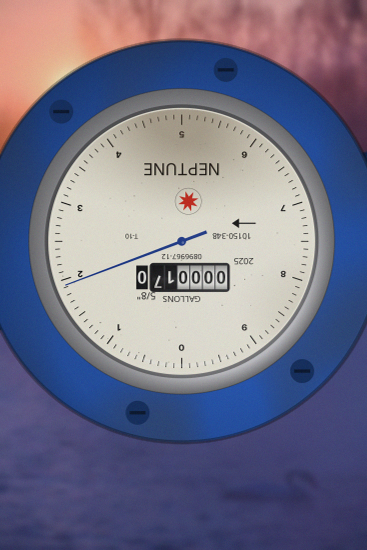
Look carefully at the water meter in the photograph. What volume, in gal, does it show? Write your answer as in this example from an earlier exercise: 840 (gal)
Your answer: 171.9 (gal)
